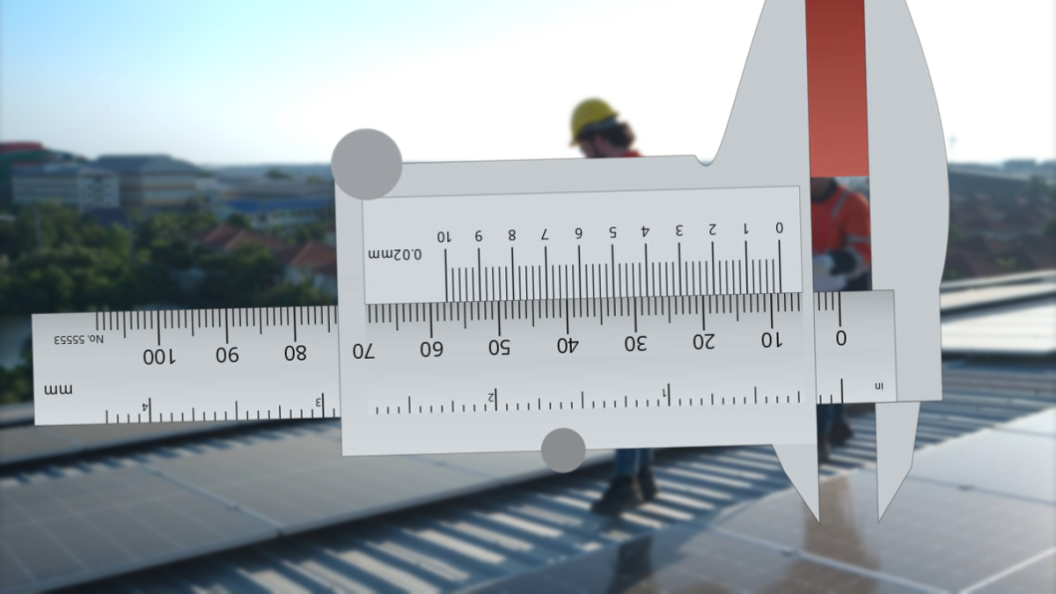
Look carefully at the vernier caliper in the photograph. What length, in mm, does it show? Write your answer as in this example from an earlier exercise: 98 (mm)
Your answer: 8.6 (mm)
